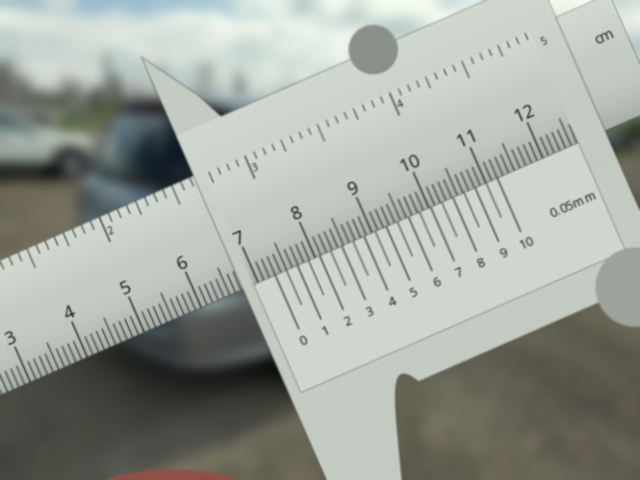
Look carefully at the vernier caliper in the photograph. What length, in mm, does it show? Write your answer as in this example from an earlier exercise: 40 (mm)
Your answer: 73.0 (mm)
